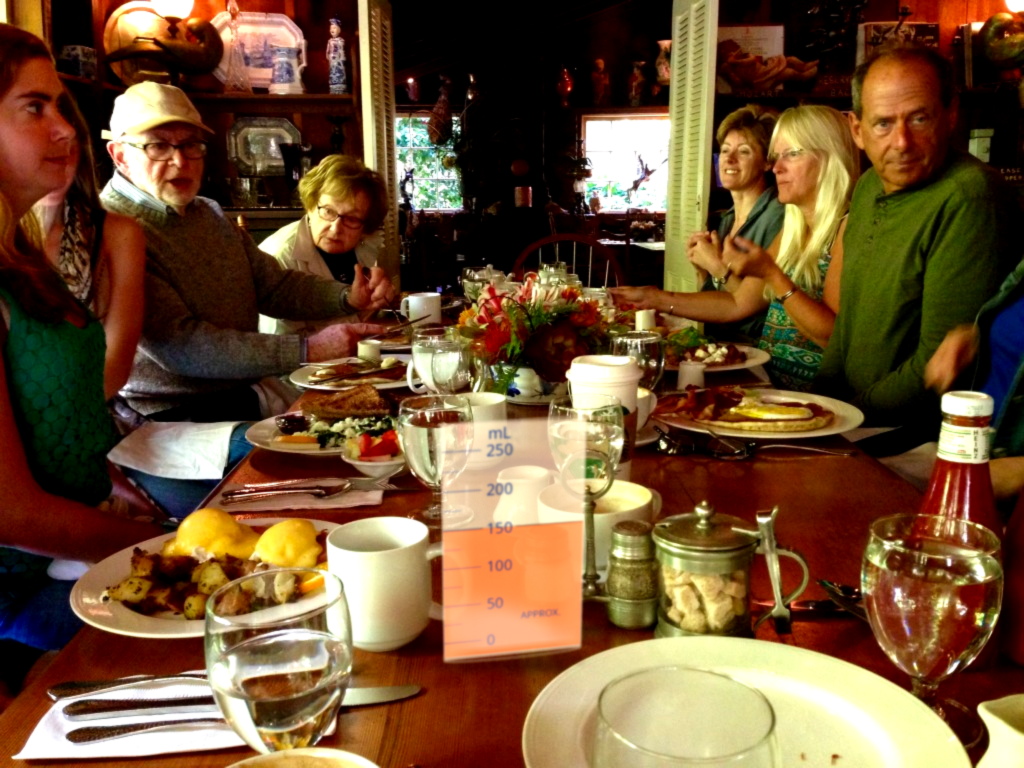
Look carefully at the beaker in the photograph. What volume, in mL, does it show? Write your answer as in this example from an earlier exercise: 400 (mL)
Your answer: 150 (mL)
